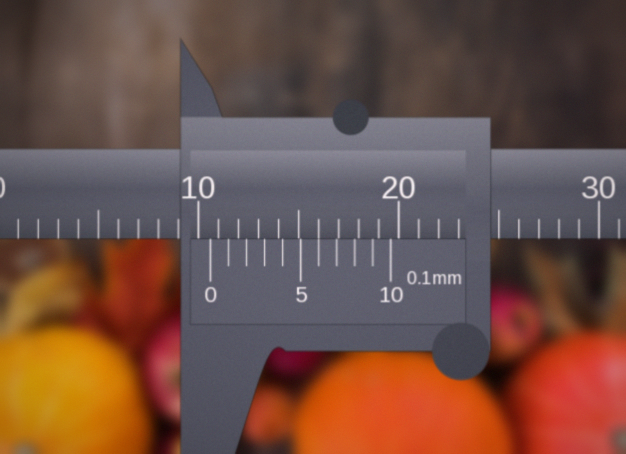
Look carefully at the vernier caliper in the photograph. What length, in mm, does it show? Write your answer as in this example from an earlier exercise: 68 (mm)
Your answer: 10.6 (mm)
